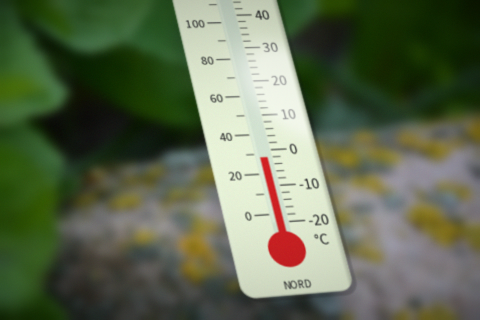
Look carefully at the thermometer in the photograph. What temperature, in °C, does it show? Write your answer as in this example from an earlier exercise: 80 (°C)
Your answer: -2 (°C)
